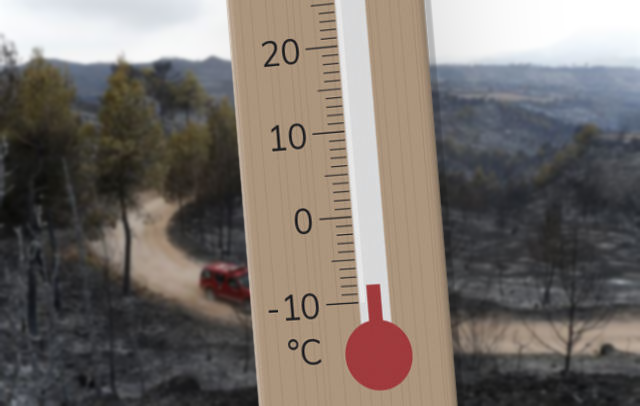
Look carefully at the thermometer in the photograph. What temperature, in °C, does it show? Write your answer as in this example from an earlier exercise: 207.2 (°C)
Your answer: -8 (°C)
